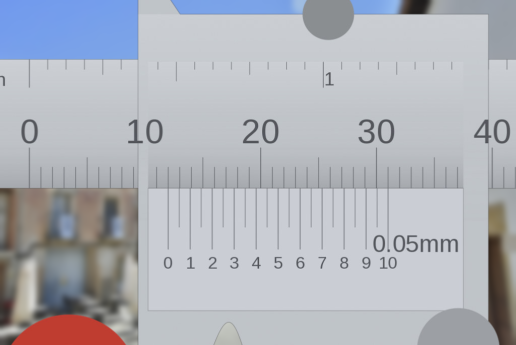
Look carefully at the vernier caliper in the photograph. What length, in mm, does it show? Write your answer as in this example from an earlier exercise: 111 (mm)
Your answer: 12.0 (mm)
